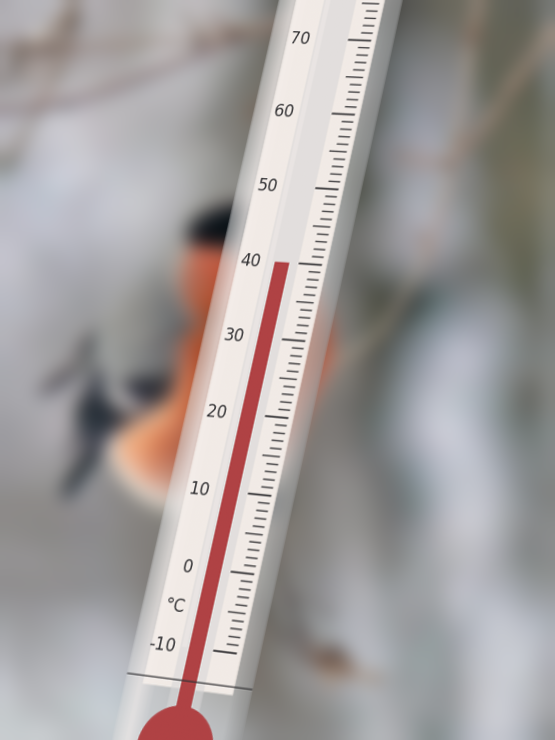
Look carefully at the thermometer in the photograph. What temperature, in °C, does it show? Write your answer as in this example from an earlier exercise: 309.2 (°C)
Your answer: 40 (°C)
